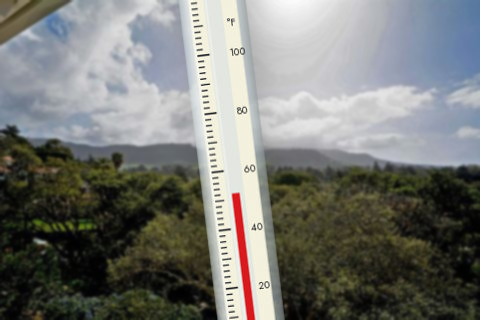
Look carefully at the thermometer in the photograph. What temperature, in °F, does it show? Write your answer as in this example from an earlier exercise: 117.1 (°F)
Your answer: 52 (°F)
